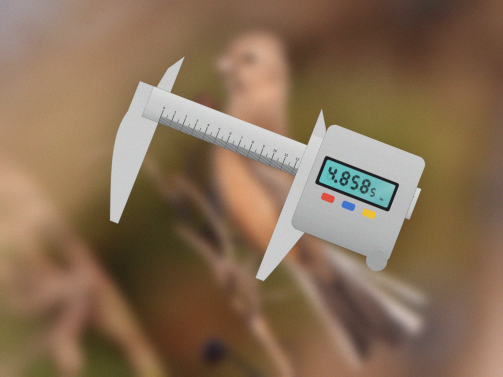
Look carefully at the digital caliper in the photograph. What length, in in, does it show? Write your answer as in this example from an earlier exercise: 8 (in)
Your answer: 4.8585 (in)
